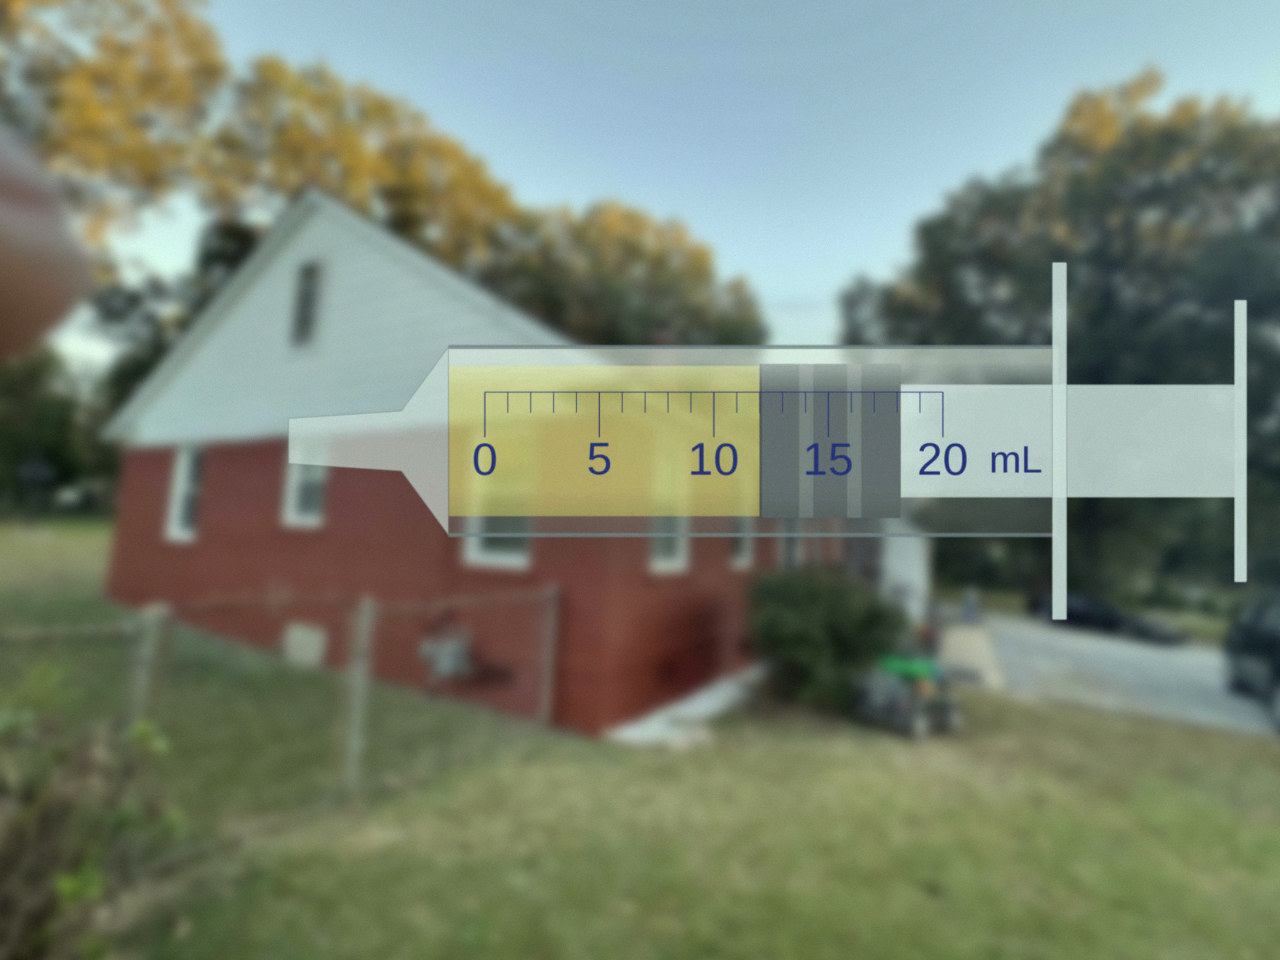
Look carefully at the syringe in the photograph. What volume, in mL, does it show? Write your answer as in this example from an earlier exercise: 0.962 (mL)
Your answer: 12 (mL)
